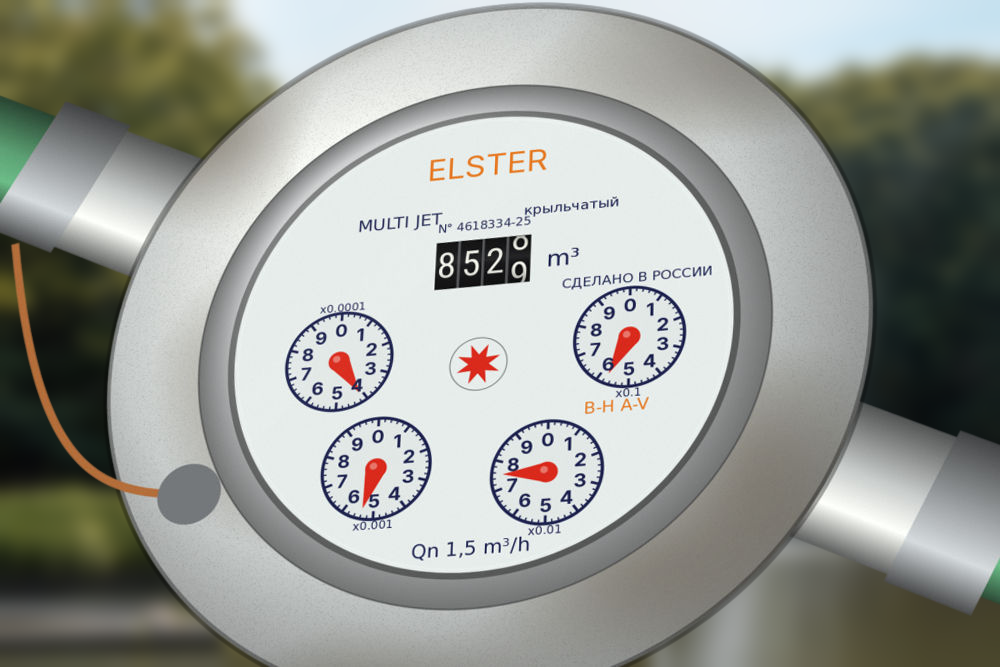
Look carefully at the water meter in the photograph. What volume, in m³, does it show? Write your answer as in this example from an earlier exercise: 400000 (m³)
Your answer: 8528.5754 (m³)
